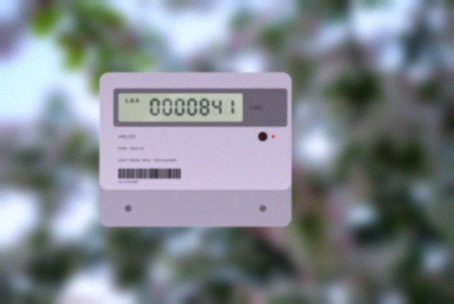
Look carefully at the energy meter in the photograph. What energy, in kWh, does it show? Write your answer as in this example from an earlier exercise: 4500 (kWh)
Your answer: 841 (kWh)
